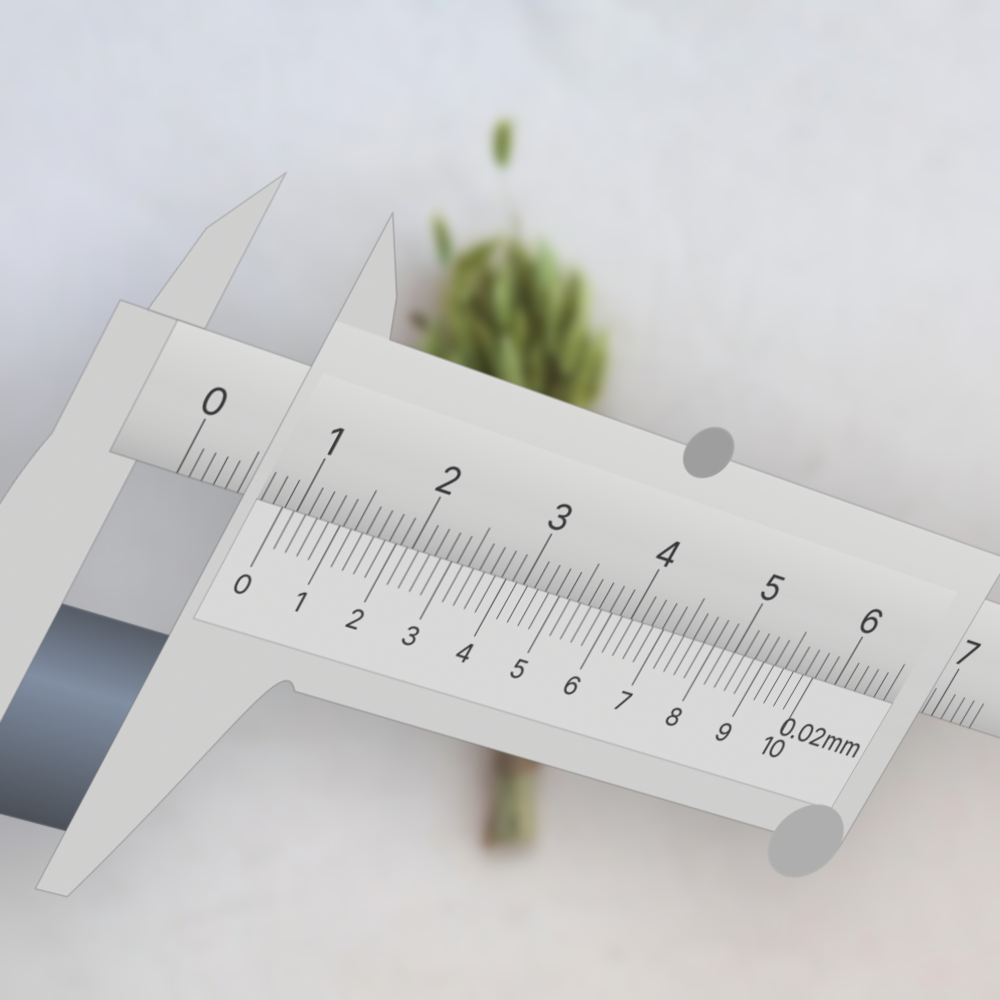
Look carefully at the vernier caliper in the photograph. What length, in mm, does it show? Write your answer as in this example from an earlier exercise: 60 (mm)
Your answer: 8.8 (mm)
